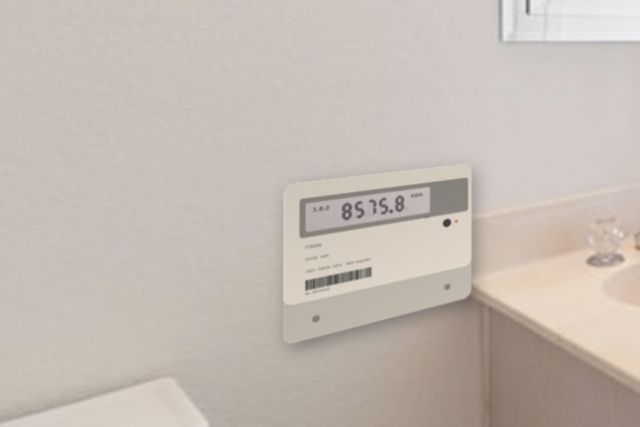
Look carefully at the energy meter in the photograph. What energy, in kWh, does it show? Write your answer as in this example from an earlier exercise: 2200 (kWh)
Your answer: 8575.8 (kWh)
